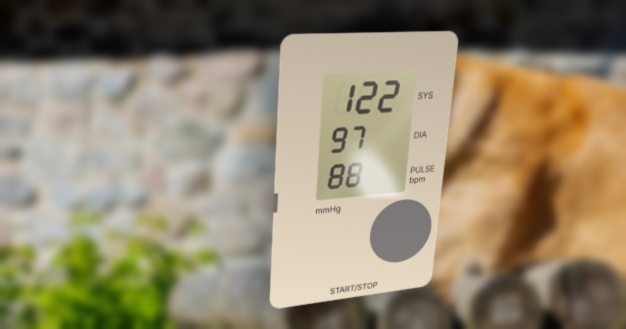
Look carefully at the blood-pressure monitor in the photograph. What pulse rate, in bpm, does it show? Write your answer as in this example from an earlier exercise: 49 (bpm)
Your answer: 88 (bpm)
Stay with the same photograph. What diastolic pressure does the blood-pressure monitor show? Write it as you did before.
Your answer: 97 (mmHg)
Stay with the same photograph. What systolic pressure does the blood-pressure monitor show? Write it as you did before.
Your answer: 122 (mmHg)
